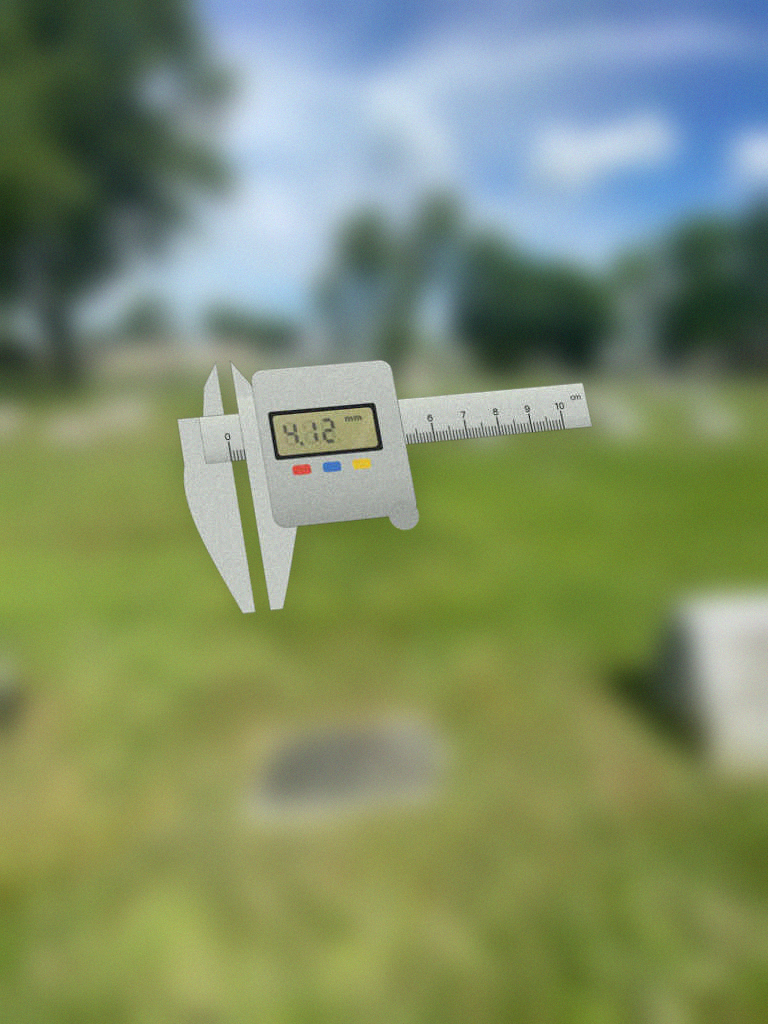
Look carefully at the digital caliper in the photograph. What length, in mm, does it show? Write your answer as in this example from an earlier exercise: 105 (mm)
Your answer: 4.12 (mm)
